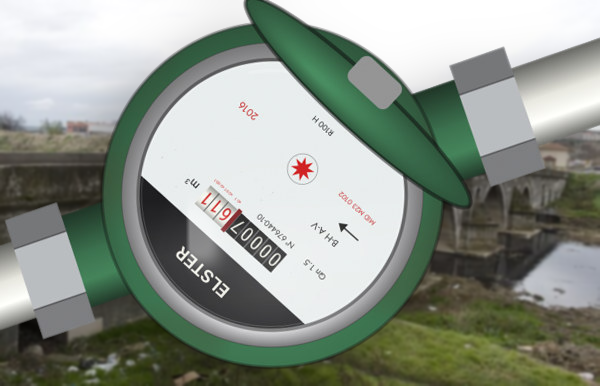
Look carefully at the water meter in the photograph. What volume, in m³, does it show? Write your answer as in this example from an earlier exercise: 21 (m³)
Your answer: 7.611 (m³)
